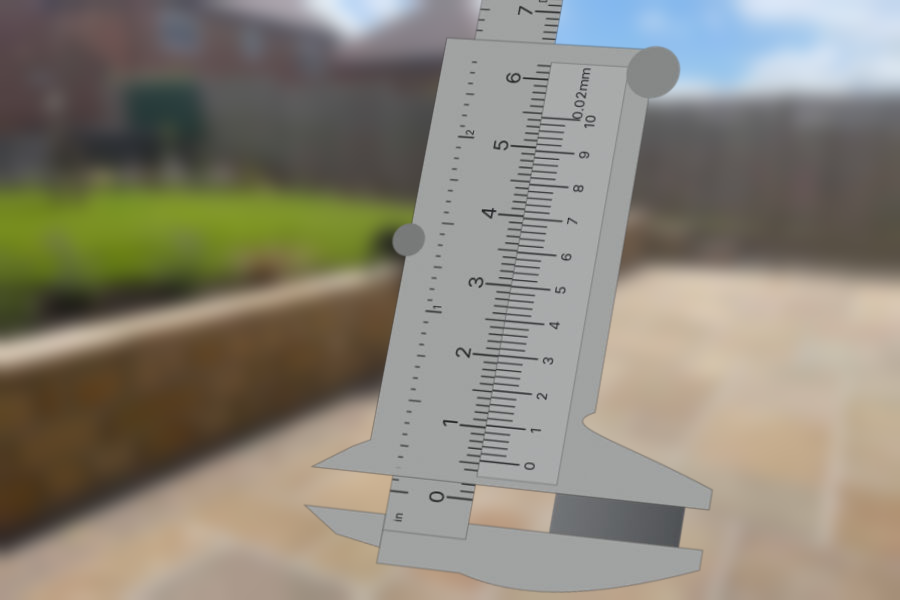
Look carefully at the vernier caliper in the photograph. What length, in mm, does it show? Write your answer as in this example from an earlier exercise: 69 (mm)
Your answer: 5.4 (mm)
